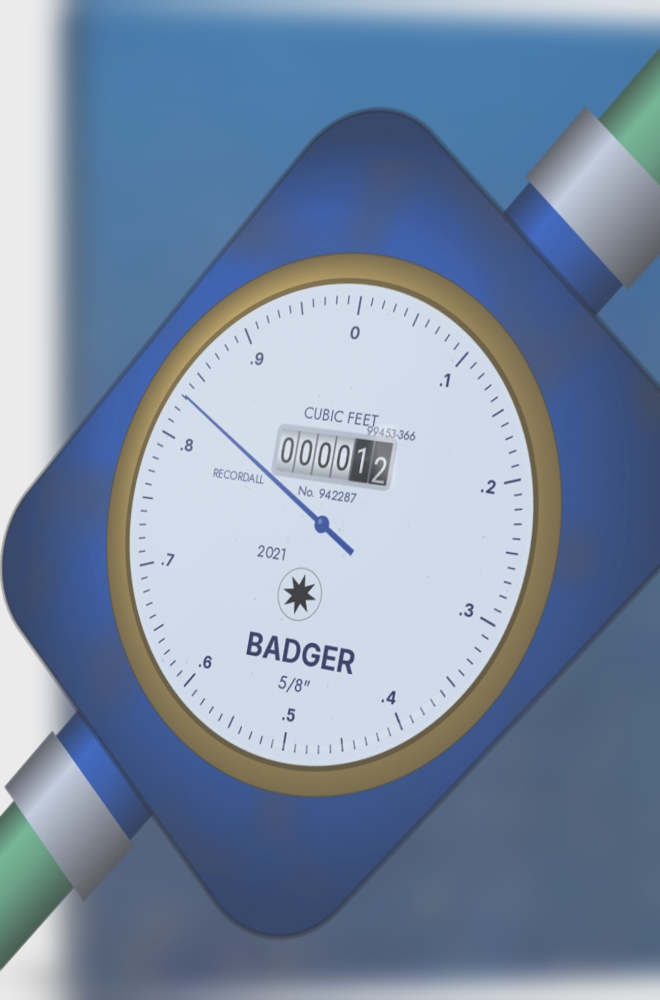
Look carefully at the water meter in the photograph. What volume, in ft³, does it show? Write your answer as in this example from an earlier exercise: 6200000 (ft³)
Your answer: 11.83 (ft³)
